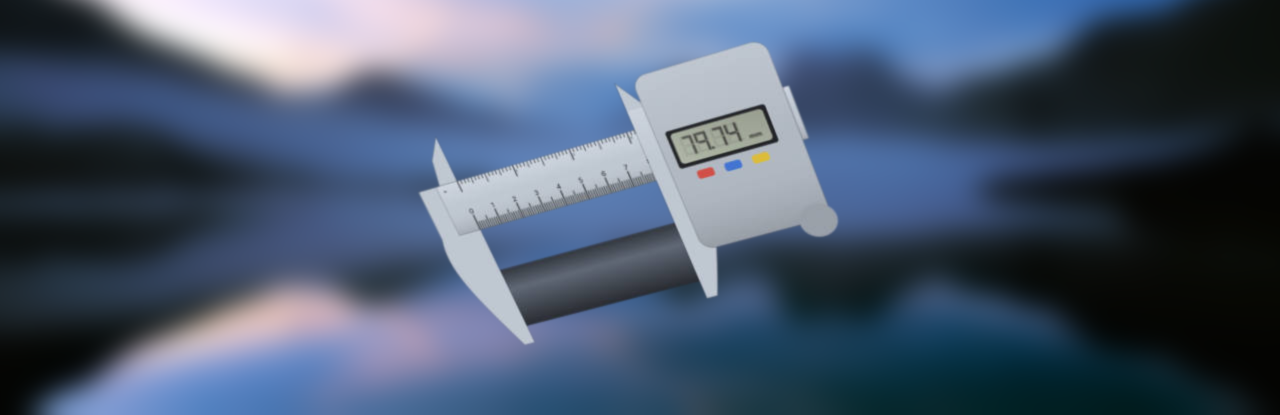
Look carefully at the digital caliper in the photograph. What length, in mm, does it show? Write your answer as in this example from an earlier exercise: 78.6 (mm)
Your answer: 79.74 (mm)
